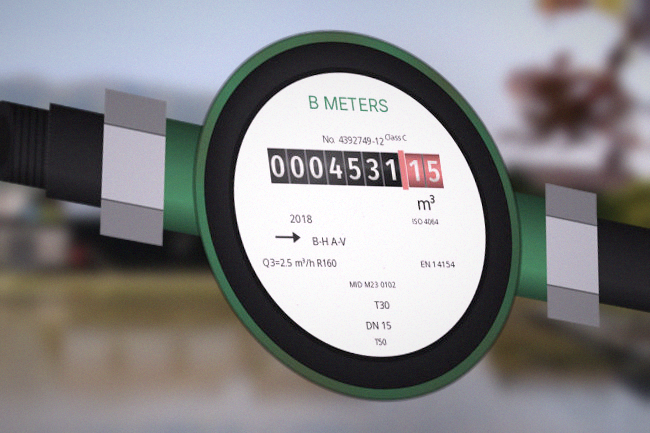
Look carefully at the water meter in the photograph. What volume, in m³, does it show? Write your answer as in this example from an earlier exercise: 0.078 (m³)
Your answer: 4531.15 (m³)
